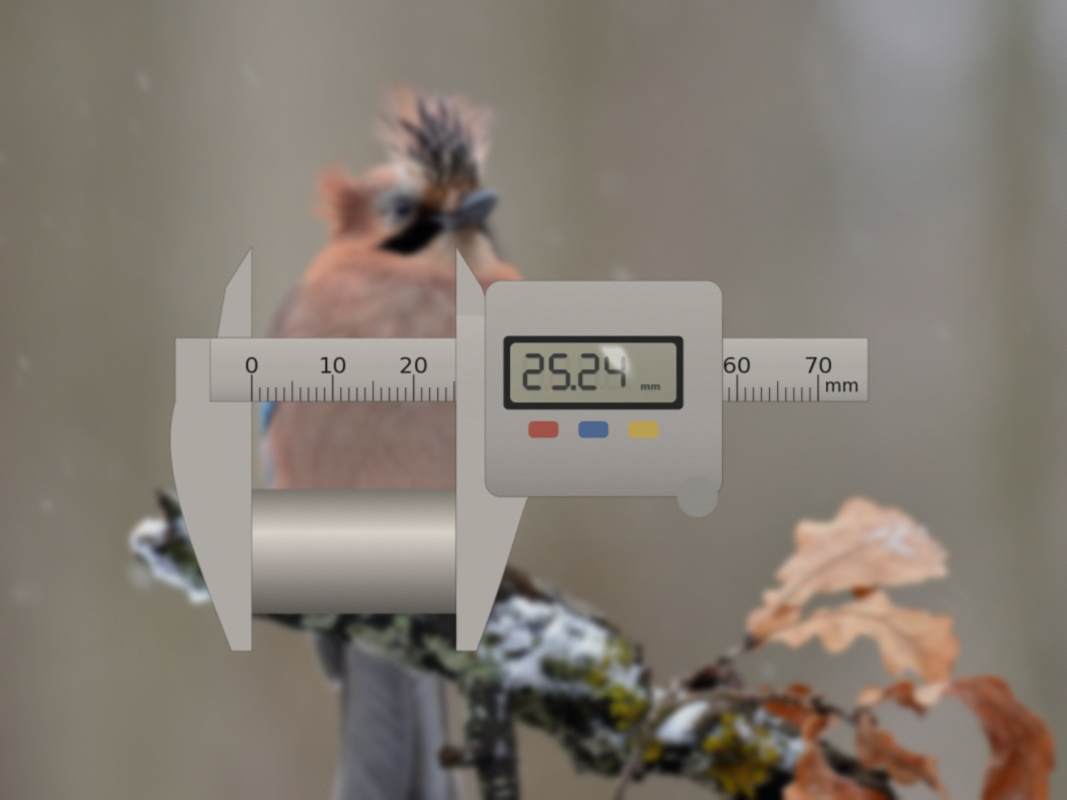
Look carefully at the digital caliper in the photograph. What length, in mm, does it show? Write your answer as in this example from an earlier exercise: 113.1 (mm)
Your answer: 25.24 (mm)
